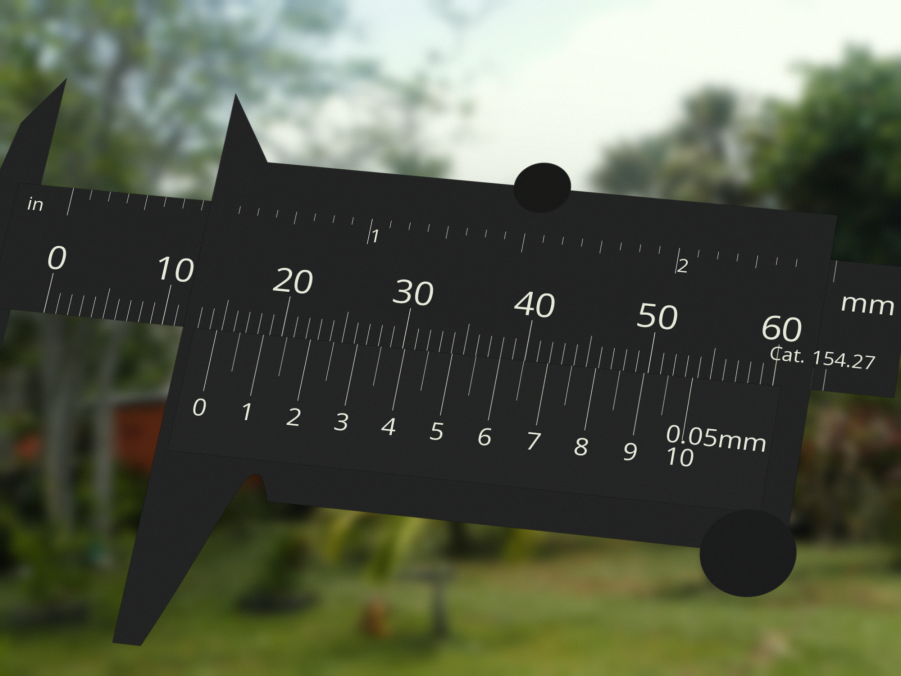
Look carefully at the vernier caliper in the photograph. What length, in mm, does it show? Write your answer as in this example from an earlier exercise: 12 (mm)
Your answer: 14.6 (mm)
